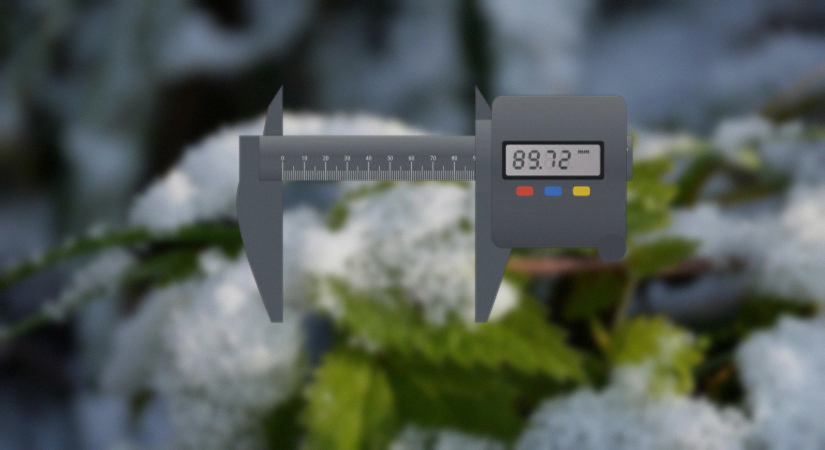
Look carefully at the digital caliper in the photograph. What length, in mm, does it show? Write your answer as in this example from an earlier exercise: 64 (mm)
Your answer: 89.72 (mm)
